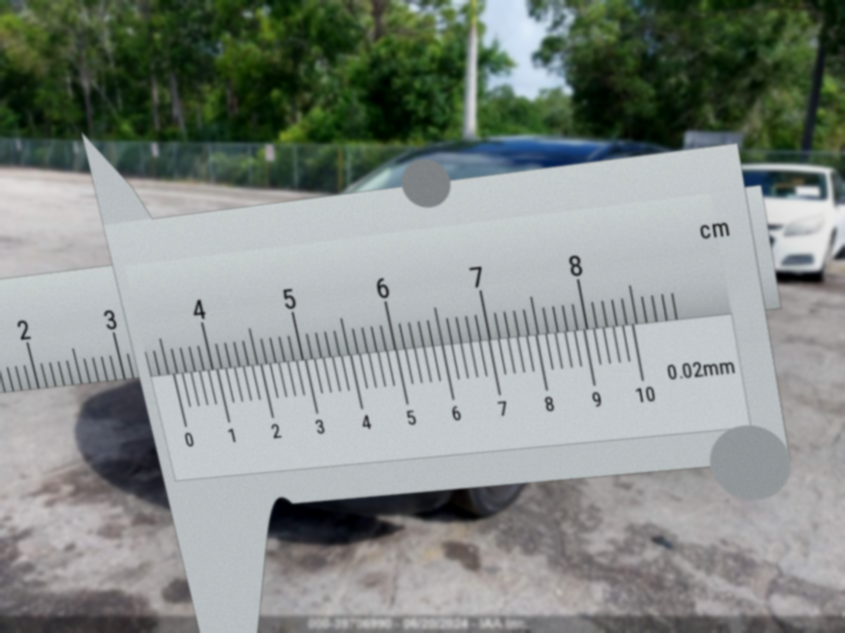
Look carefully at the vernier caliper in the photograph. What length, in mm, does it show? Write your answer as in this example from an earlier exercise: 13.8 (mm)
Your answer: 35.6 (mm)
